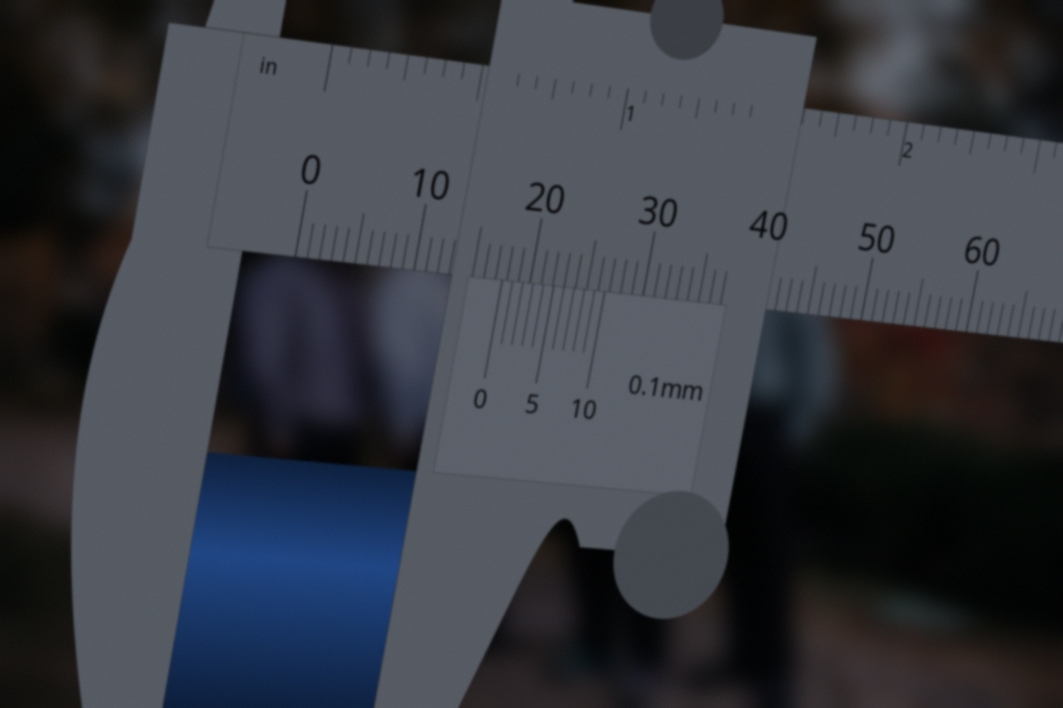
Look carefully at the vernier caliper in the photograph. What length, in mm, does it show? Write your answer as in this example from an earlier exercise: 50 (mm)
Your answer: 17.6 (mm)
